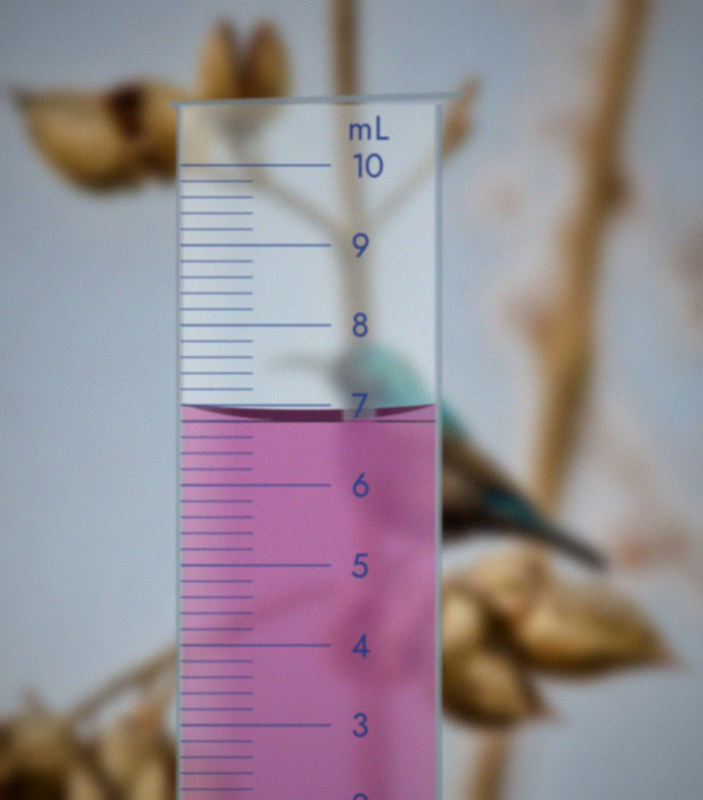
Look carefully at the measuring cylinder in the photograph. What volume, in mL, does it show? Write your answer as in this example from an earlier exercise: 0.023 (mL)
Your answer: 6.8 (mL)
